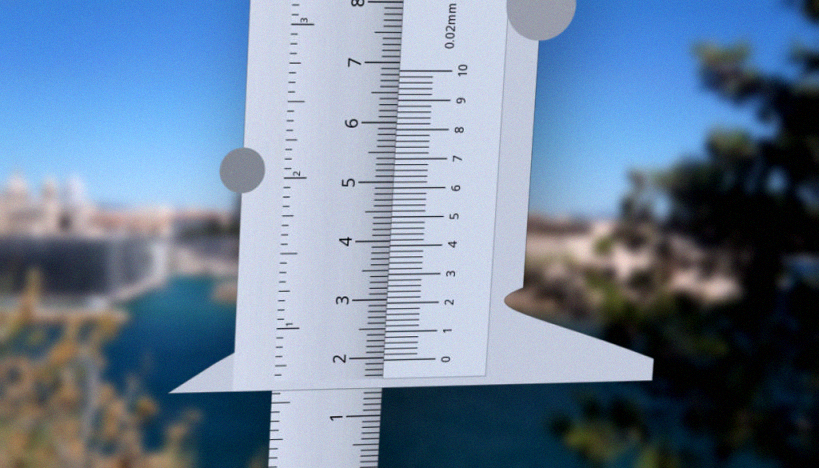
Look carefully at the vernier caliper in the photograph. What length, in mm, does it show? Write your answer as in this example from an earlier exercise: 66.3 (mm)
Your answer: 19.6 (mm)
